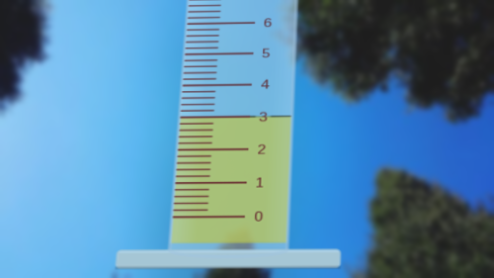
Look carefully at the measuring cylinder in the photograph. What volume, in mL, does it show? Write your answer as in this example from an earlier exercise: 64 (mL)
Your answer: 3 (mL)
